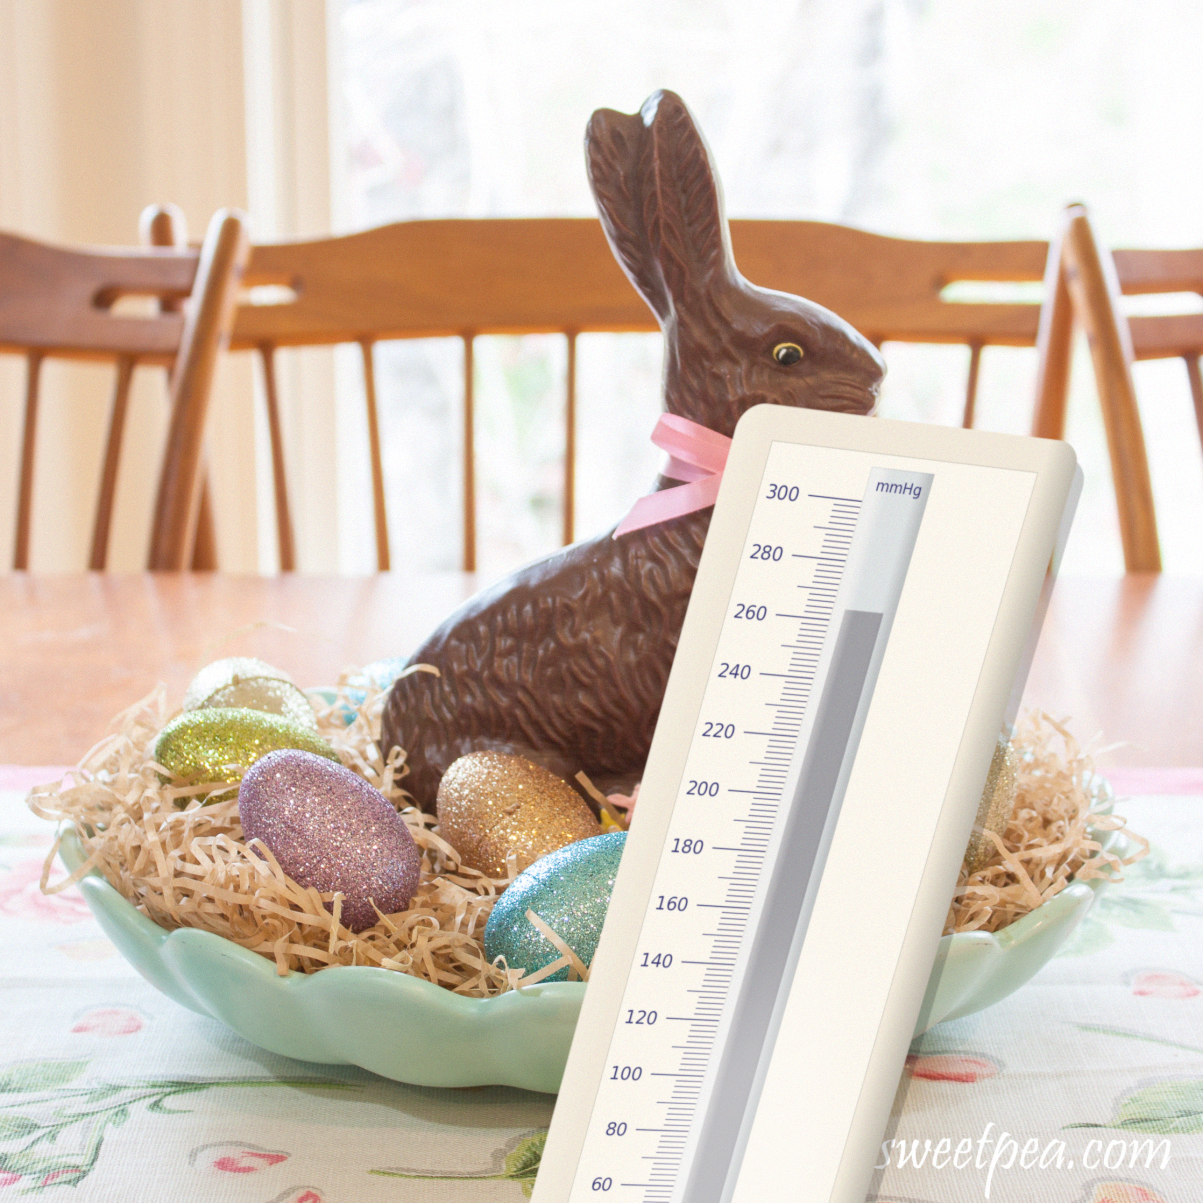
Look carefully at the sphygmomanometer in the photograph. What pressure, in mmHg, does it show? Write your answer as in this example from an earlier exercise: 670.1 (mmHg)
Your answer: 264 (mmHg)
